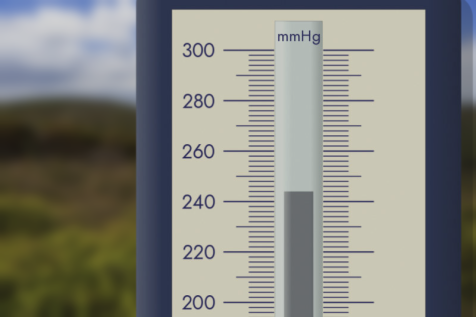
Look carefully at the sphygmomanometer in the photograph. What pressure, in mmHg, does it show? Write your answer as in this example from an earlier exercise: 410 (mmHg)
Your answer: 244 (mmHg)
